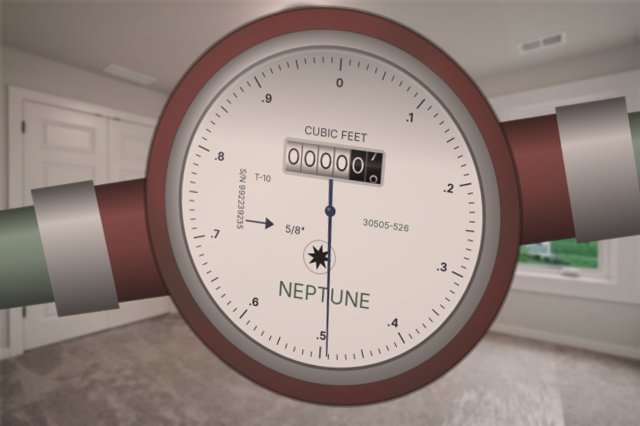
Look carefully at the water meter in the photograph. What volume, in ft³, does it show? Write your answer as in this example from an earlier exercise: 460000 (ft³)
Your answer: 7.49 (ft³)
